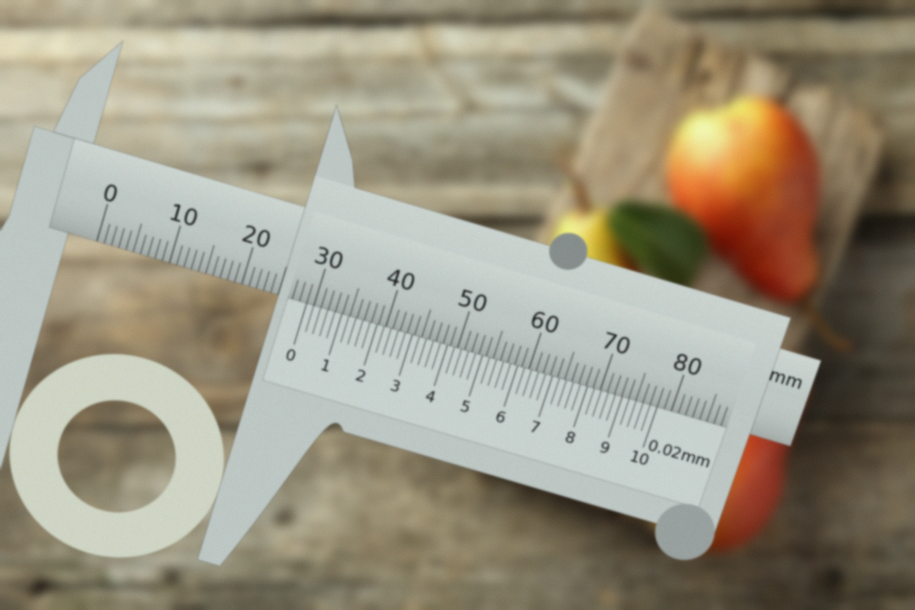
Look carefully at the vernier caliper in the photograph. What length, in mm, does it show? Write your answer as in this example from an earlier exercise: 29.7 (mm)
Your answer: 29.0 (mm)
